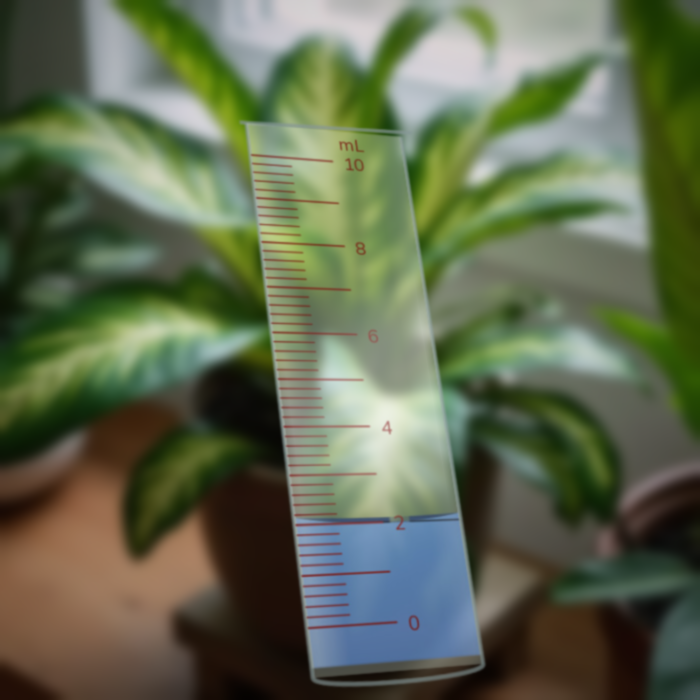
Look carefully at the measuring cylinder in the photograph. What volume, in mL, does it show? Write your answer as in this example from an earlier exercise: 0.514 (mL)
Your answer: 2 (mL)
